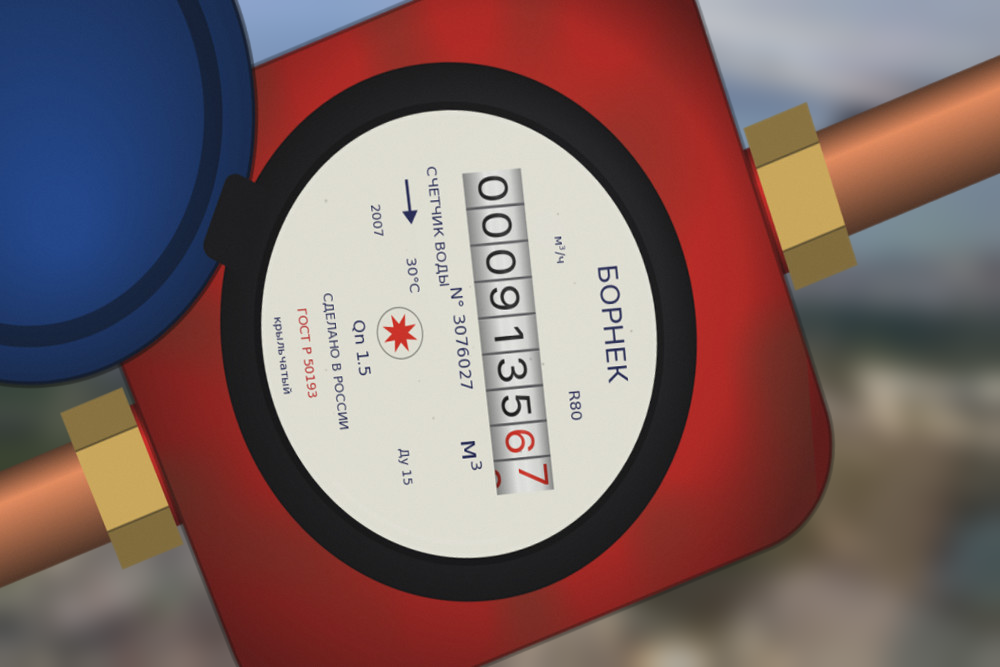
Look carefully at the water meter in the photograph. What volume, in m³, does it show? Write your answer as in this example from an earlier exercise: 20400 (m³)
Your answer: 9135.67 (m³)
